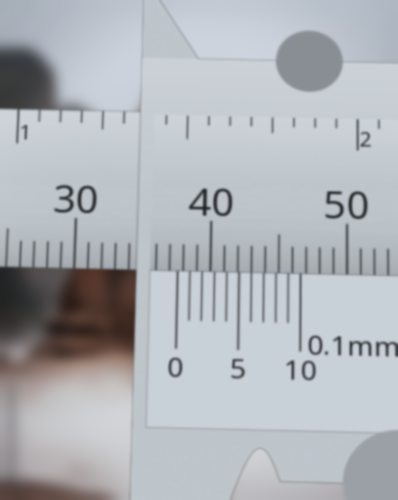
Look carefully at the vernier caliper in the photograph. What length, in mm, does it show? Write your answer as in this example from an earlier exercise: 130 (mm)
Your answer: 37.6 (mm)
